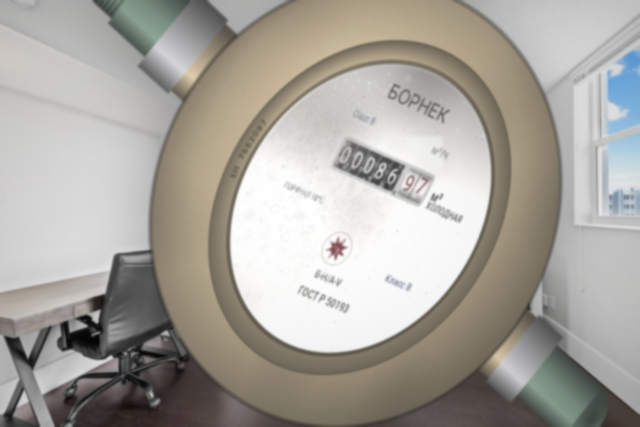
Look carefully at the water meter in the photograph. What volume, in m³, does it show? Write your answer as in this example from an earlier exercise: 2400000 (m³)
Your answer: 86.97 (m³)
